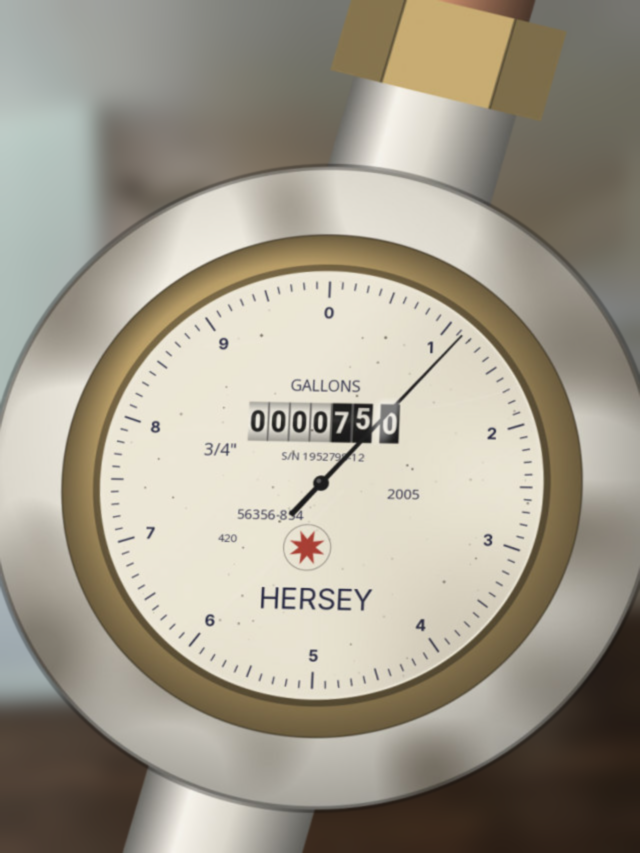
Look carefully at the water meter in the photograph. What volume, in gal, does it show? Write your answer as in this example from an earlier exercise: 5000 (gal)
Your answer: 751.1 (gal)
